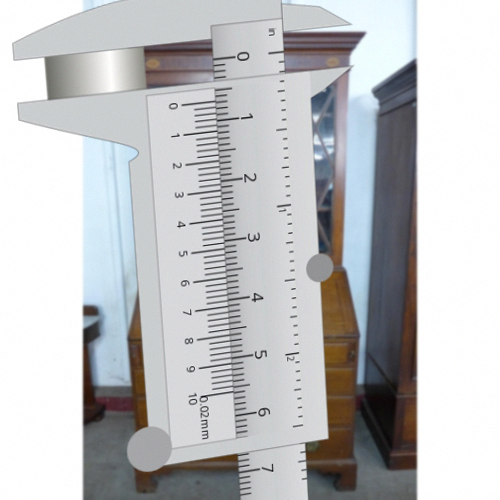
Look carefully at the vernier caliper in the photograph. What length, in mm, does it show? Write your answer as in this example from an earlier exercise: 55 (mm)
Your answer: 6.8 (mm)
